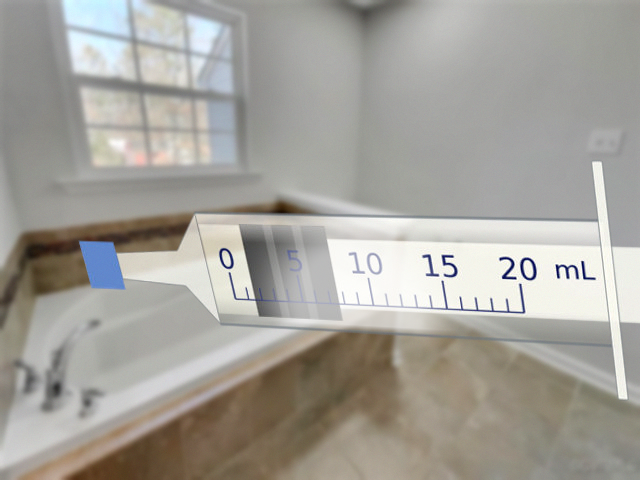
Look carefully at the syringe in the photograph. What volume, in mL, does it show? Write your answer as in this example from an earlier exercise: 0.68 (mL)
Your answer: 1.5 (mL)
